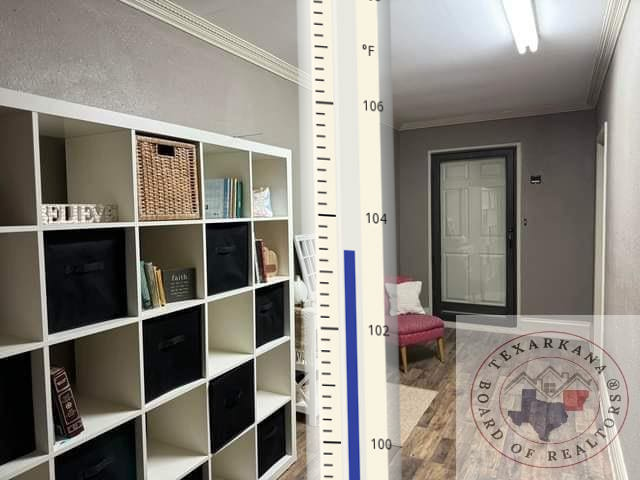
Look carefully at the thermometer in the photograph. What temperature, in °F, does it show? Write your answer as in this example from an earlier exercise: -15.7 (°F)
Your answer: 103.4 (°F)
